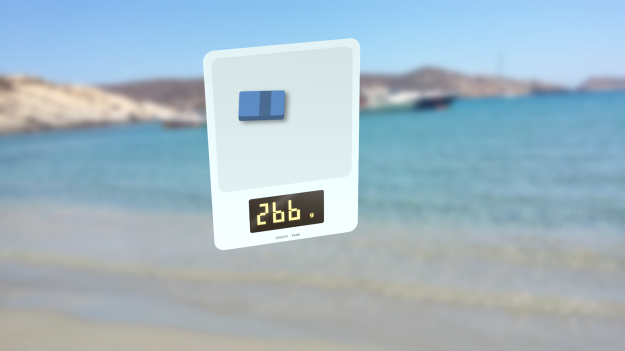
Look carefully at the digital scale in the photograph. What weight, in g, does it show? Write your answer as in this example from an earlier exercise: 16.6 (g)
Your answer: 266 (g)
